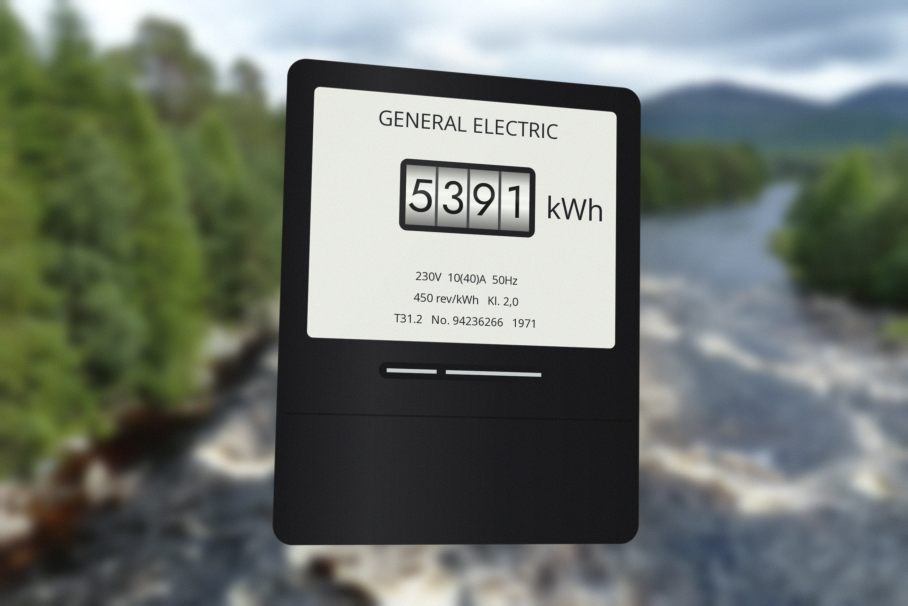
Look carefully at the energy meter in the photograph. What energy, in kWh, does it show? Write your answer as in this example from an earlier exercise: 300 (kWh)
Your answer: 5391 (kWh)
